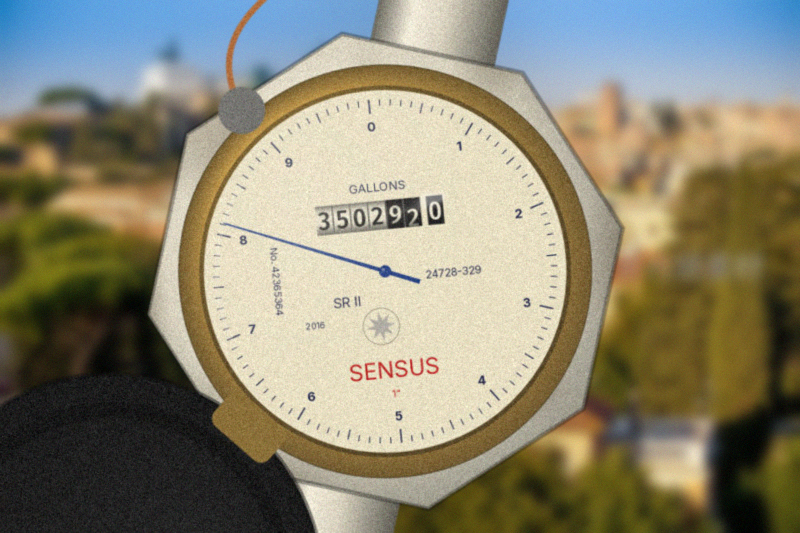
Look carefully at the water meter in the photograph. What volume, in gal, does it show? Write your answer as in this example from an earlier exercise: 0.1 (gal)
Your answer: 3502918.1 (gal)
